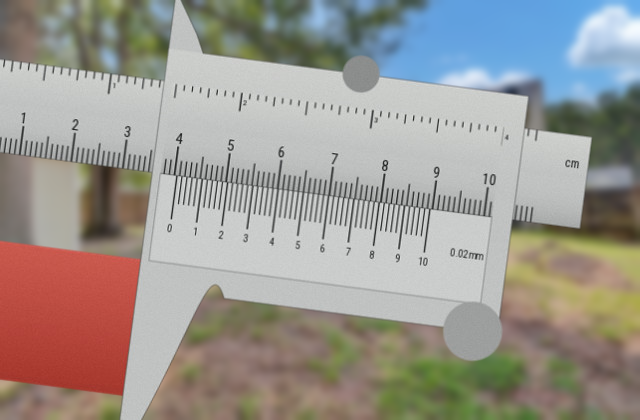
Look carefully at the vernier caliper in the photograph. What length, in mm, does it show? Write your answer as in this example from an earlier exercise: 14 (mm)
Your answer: 40.5 (mm)
